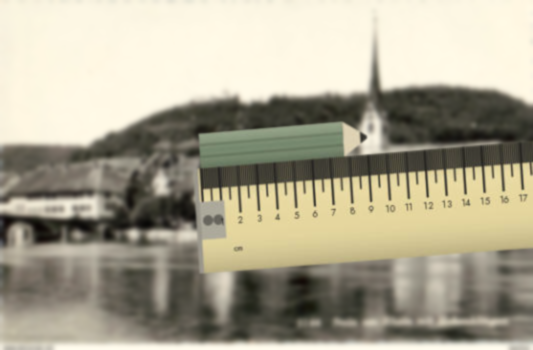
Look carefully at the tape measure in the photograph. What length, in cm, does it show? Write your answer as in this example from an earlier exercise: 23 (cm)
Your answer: 9 (cm)
